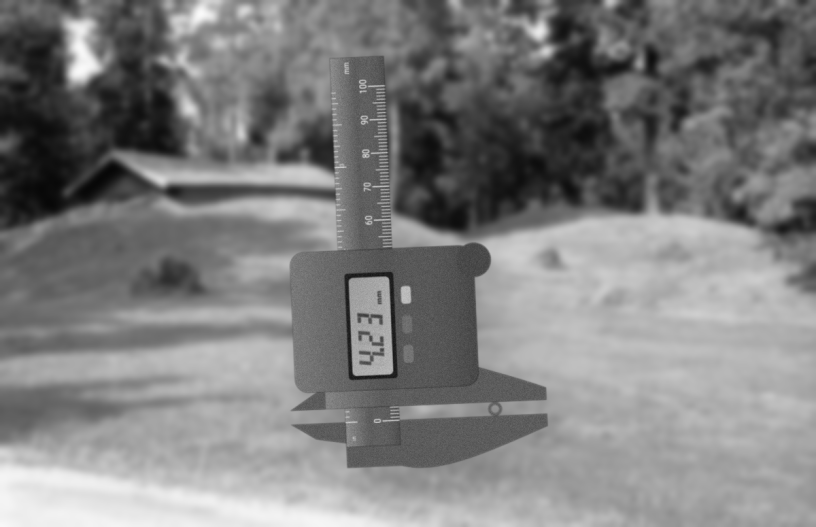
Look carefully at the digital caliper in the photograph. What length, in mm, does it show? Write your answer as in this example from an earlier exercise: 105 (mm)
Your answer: 4.23 (mm)
